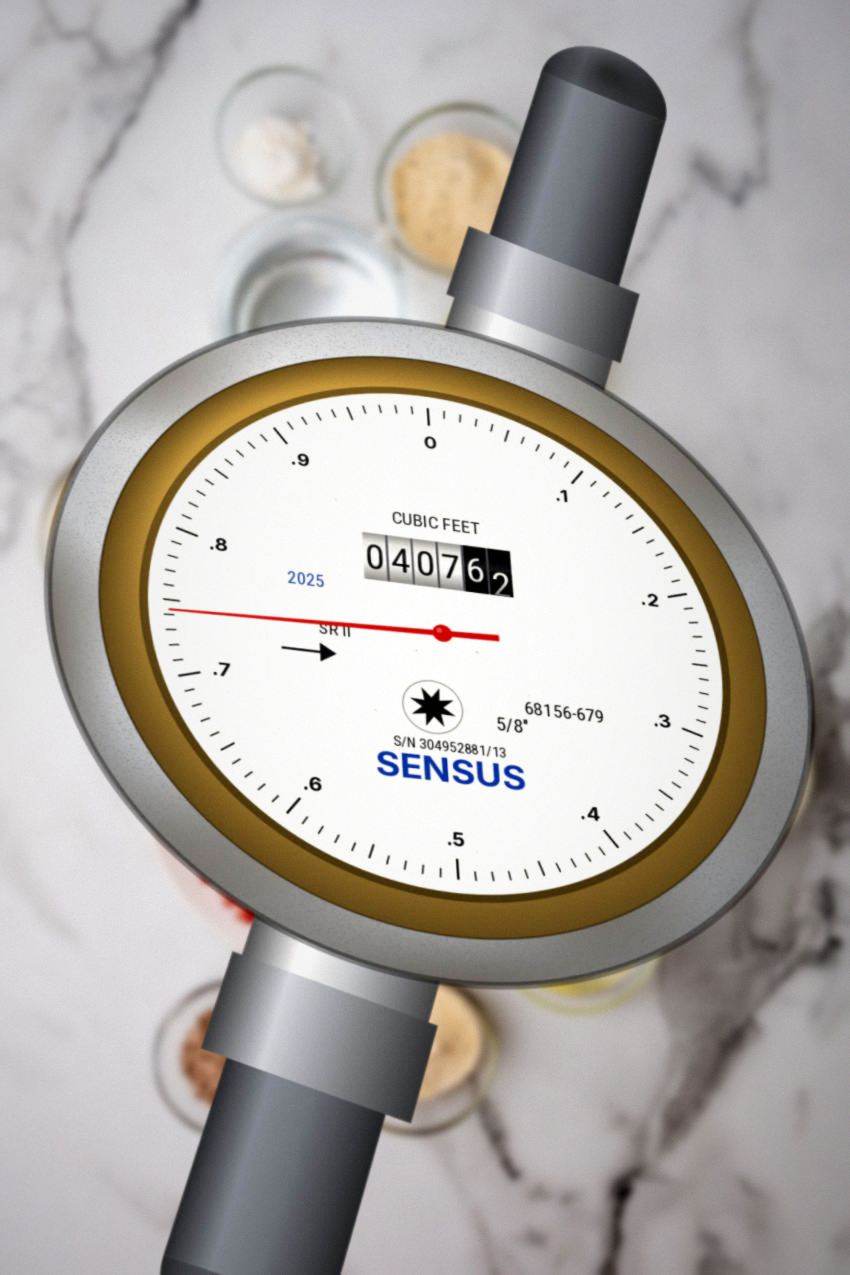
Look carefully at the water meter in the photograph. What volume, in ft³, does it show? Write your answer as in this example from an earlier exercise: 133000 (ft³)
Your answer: 40761.74 (ft³)
